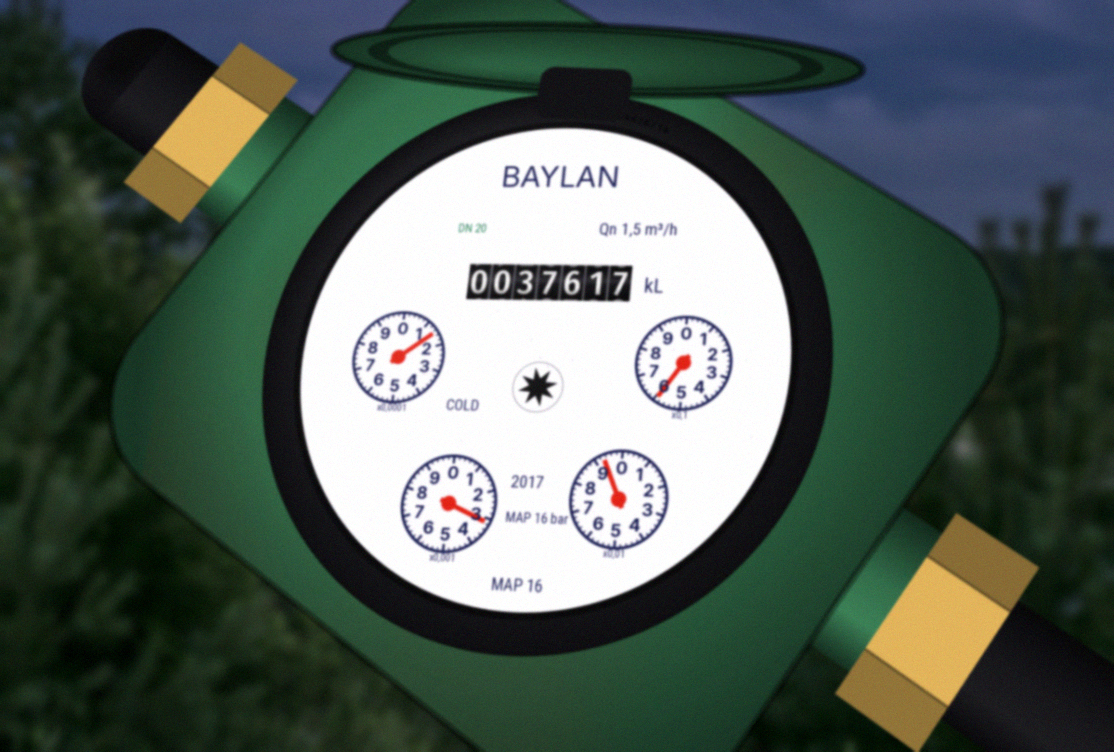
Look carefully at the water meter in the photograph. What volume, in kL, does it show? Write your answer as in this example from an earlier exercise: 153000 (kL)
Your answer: 37617.5931 (kL)
